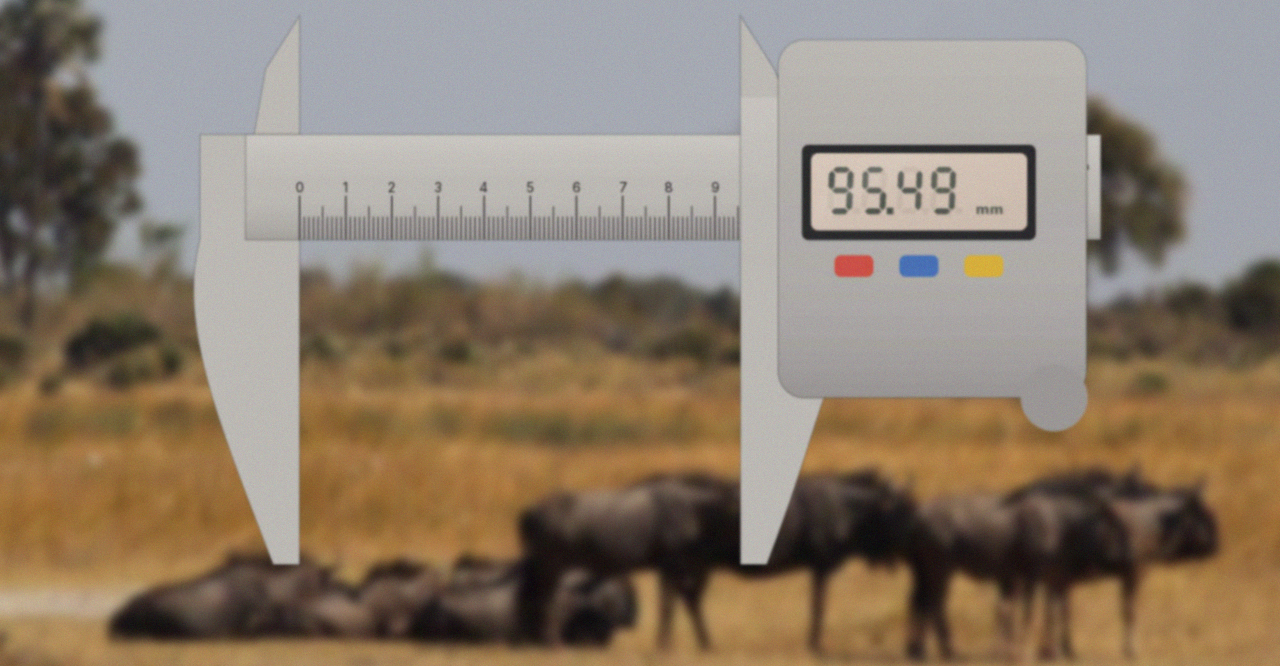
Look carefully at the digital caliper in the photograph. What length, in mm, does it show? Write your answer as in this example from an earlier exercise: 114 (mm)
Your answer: 95.49 (mm)
